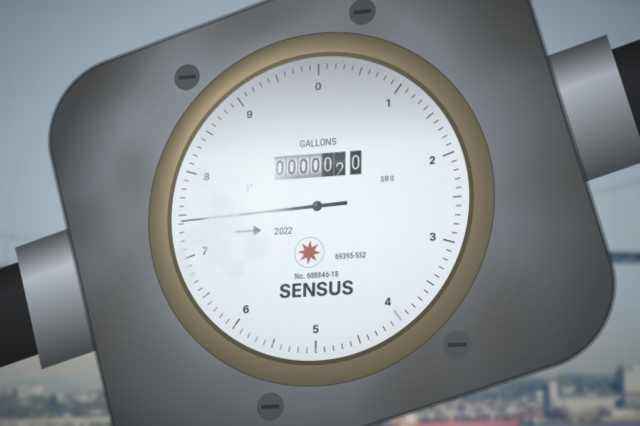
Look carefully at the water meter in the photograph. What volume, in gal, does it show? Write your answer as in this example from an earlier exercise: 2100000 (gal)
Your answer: 17.4 (gal)
